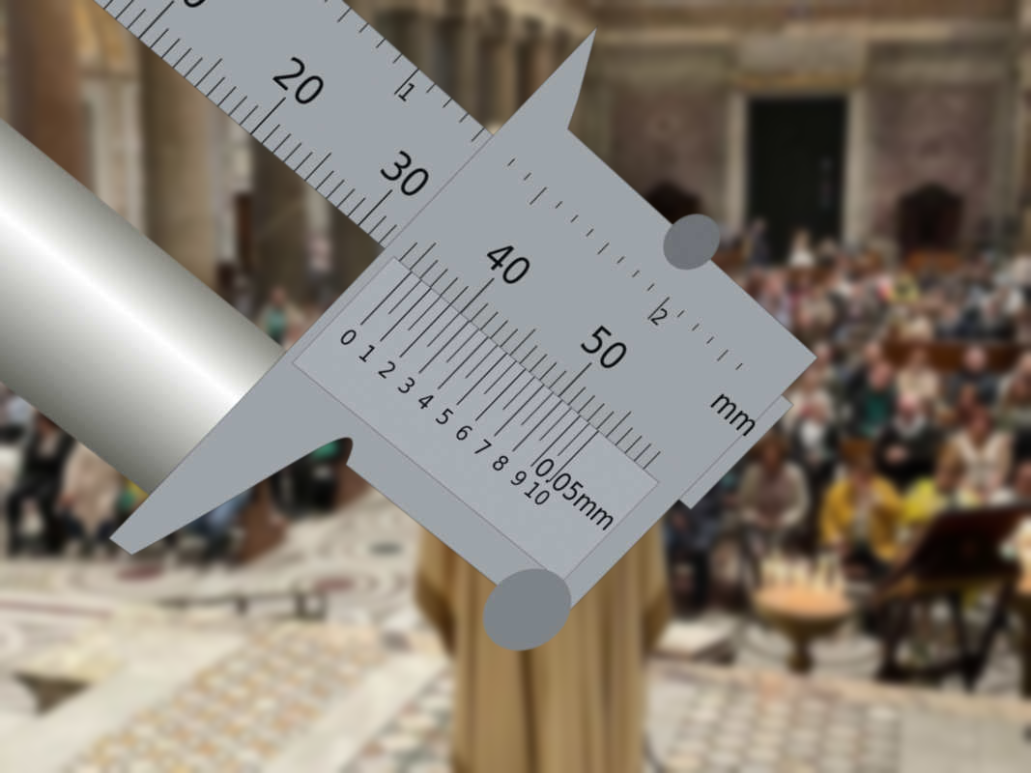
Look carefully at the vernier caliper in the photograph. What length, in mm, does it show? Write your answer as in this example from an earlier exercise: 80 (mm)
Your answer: 35.2 (mm)
